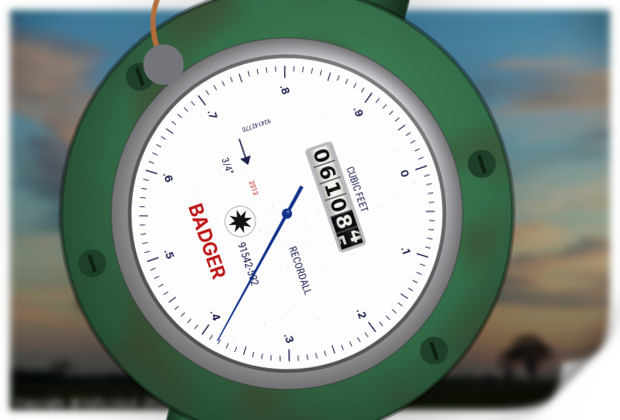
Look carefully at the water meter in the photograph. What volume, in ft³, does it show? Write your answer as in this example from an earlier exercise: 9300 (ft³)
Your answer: 61084.38 (ft³)
